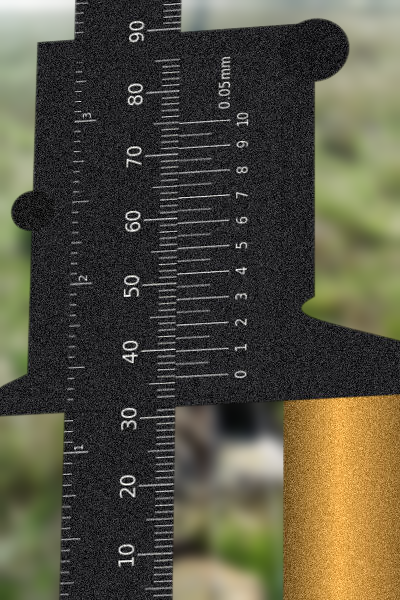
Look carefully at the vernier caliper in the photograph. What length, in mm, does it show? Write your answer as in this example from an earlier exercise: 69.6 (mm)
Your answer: 35.8 (mm)
